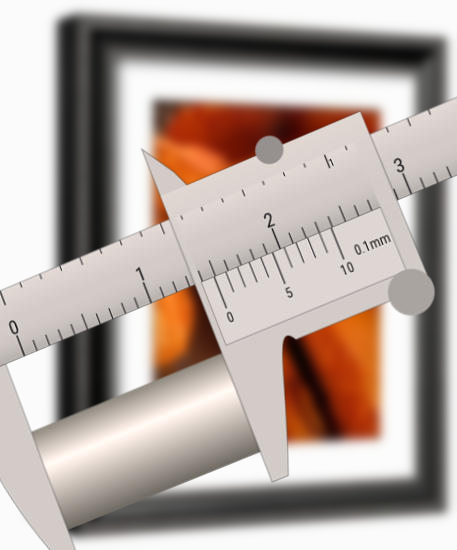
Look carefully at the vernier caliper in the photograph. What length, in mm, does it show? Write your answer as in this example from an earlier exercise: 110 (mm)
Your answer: 14.9 (mm)
